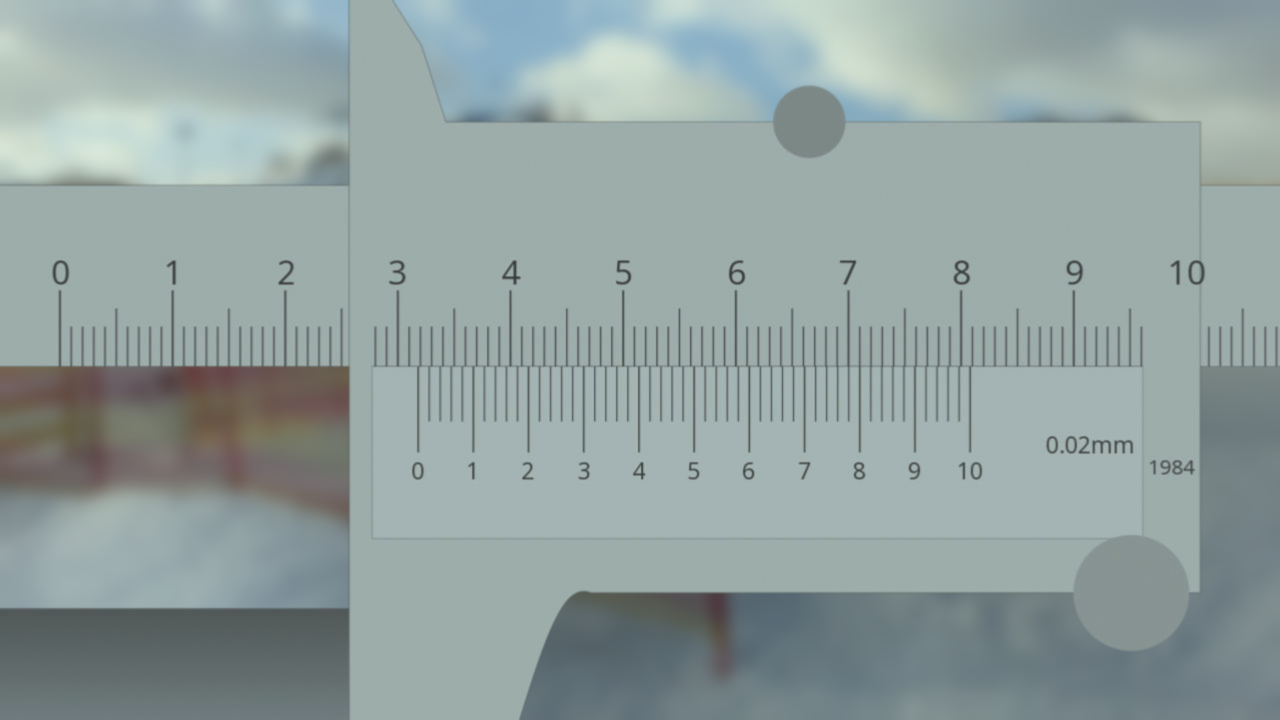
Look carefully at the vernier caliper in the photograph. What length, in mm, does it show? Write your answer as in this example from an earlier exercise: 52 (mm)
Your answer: 31.8 (mm)
